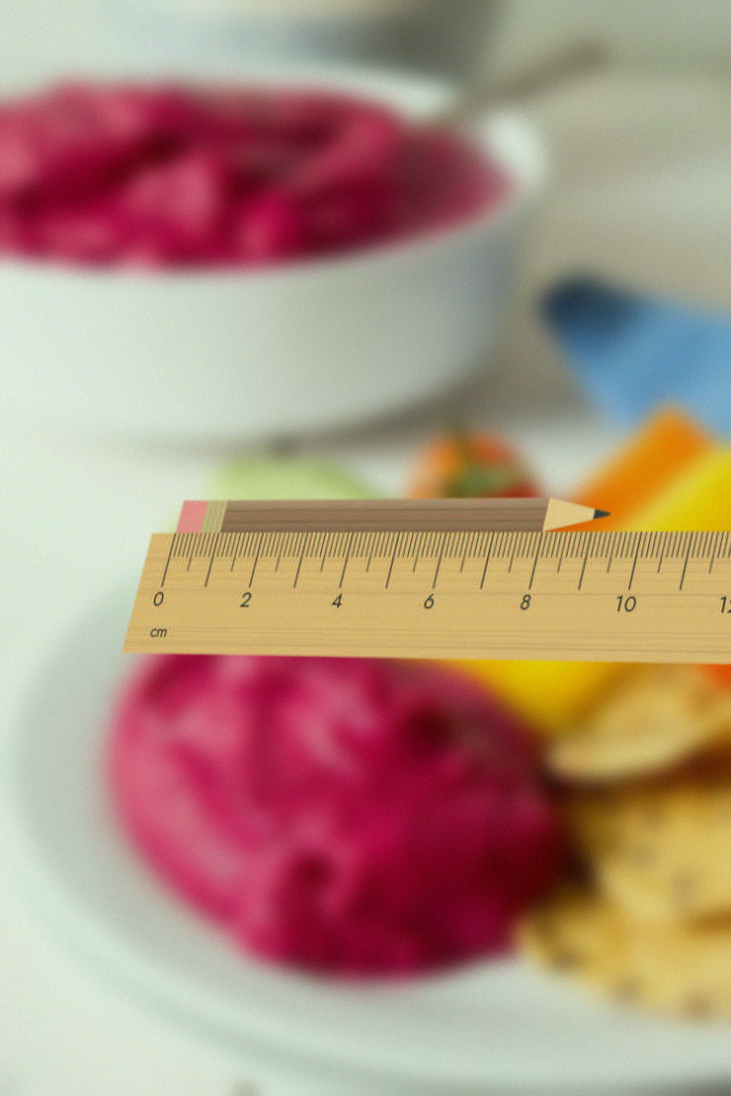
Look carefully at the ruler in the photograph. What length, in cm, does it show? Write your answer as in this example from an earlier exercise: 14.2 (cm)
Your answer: 9.3 (cm)
